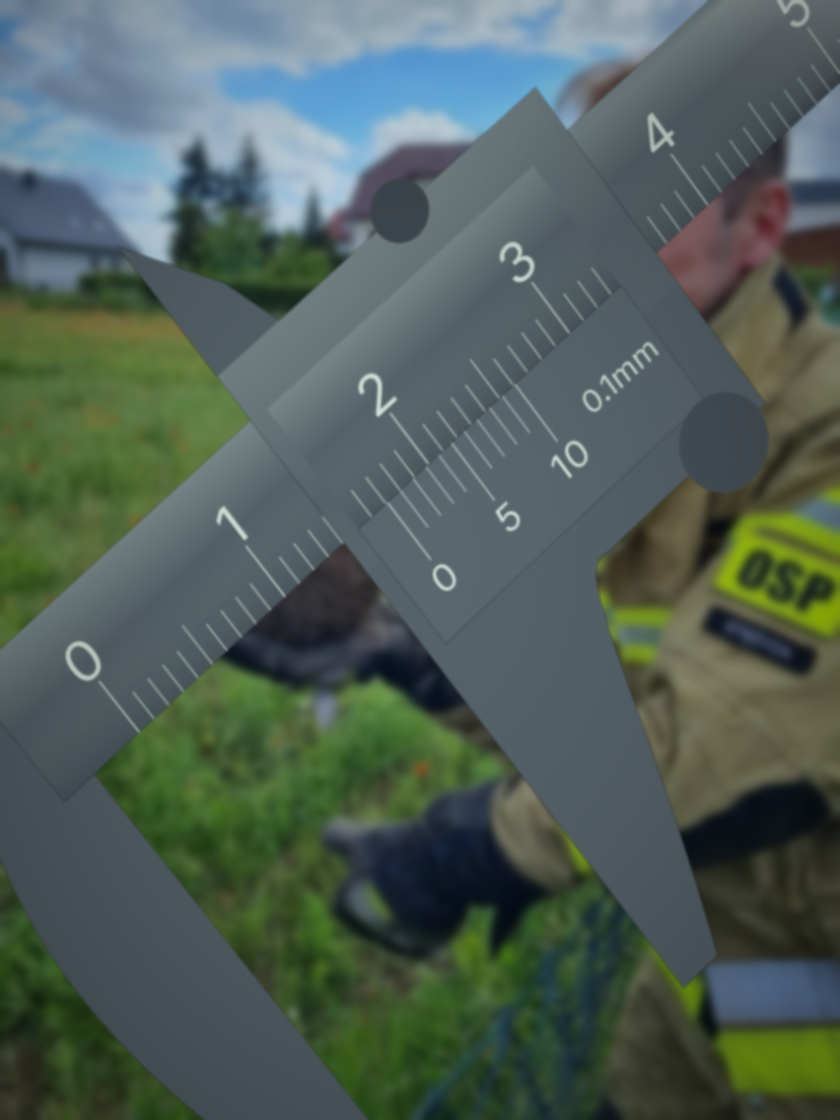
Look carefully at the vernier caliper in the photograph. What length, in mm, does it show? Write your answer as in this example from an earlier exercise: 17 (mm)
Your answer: 17.1 (mm)
